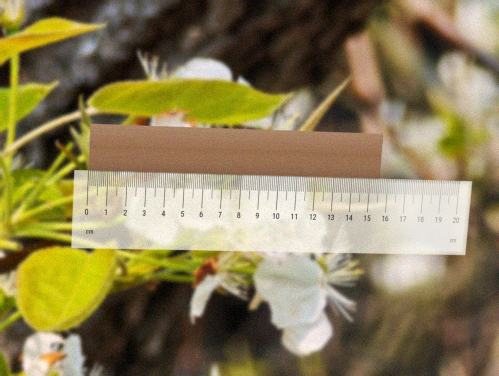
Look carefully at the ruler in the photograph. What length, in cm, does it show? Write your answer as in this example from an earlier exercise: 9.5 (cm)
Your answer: 15.5 (cm)
